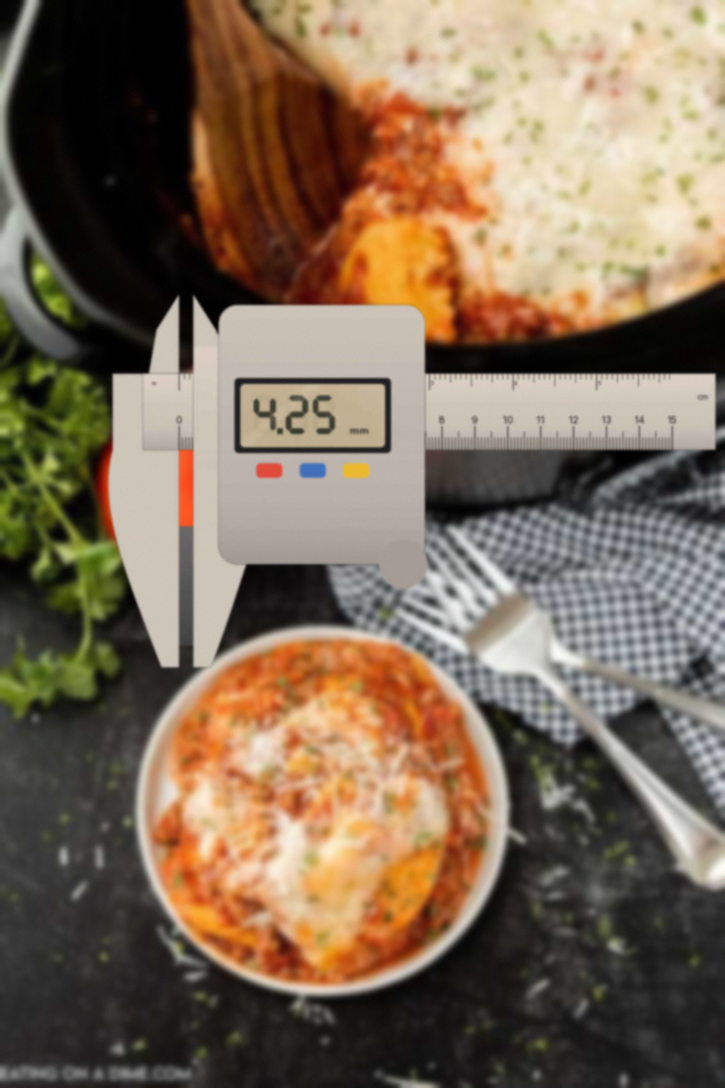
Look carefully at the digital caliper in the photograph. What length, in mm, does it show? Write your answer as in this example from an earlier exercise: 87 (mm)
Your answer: 4.25 (mm)
